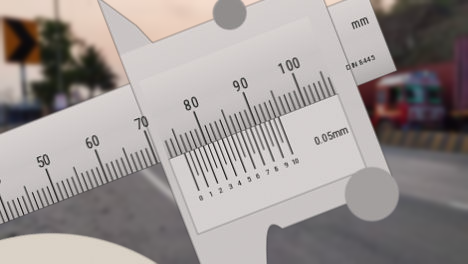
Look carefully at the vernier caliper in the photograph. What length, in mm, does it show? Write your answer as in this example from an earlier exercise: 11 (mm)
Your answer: 75.5 (mm)
